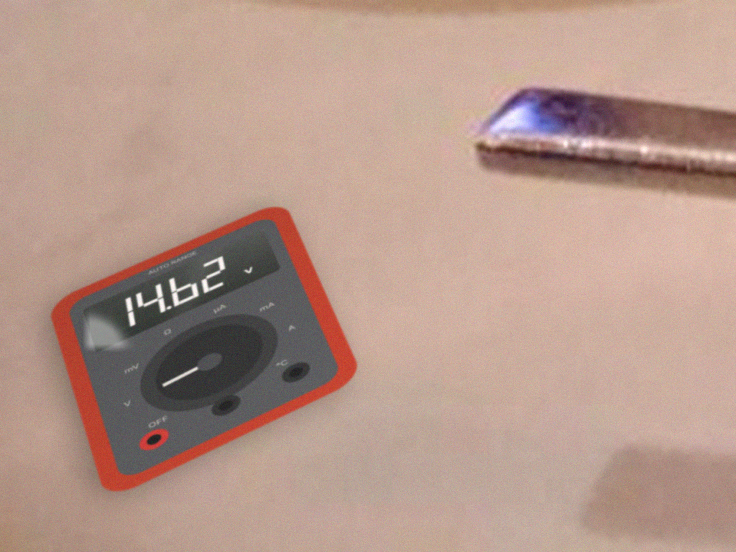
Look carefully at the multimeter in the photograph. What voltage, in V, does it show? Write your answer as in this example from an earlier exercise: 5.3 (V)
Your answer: 14.62 (V)
